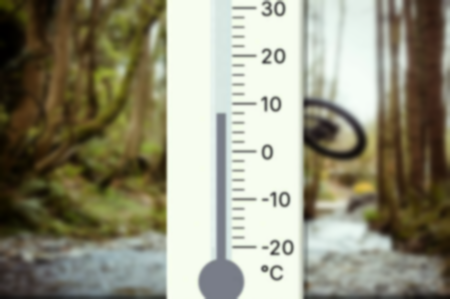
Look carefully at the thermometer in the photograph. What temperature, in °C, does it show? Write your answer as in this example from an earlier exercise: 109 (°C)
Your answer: 8 (°C)
